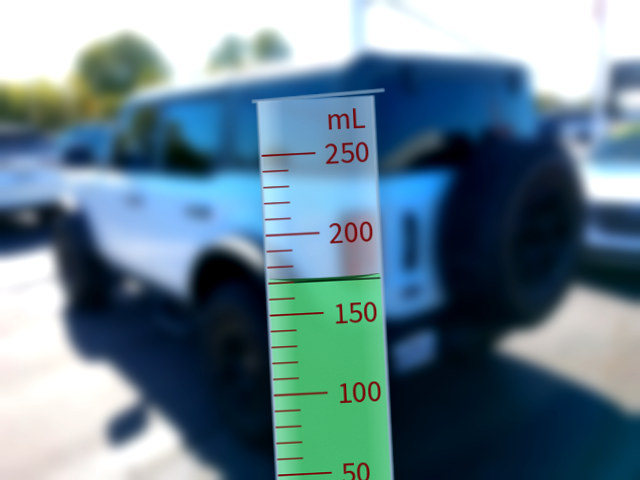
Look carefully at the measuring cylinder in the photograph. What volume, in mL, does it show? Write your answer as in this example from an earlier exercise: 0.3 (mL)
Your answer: 170 (mL)
